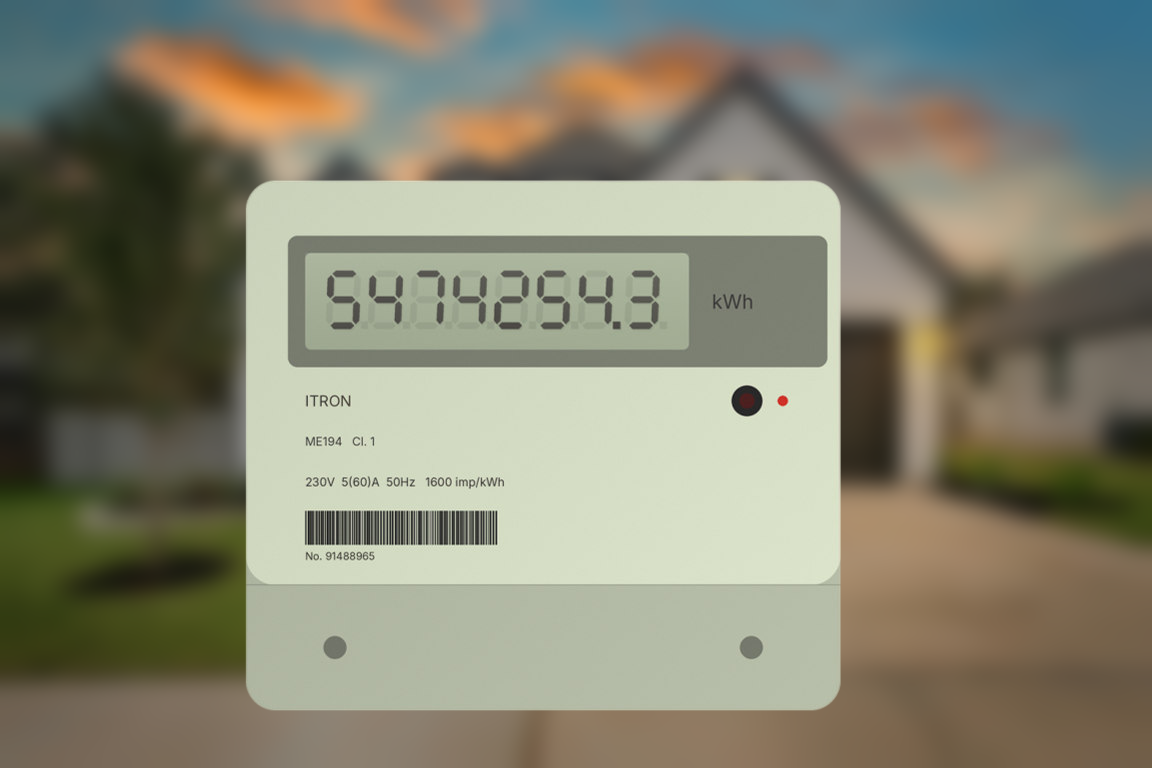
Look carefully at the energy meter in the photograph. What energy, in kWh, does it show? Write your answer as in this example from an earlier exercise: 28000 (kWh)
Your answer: 5474254.3 (kWh)
